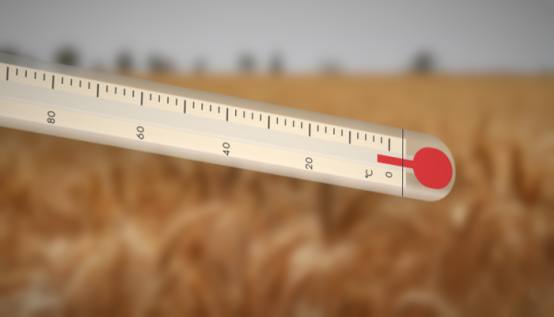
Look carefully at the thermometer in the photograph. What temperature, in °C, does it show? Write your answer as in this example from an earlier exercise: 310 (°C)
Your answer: 3 (°C)
